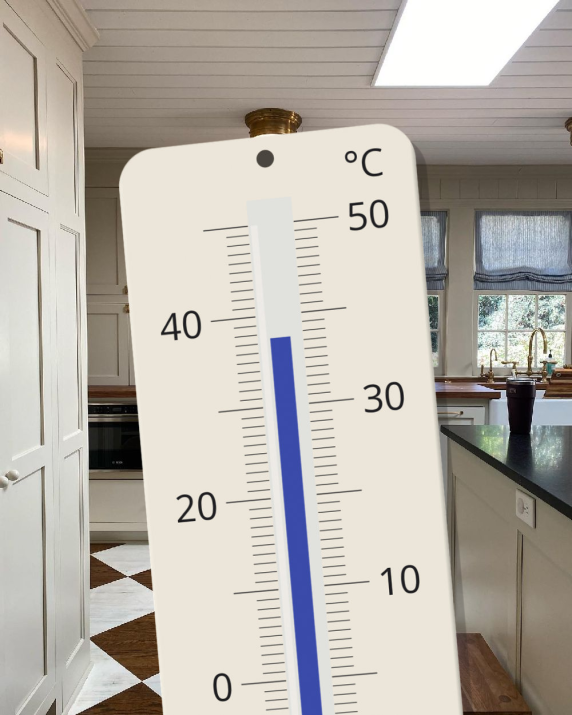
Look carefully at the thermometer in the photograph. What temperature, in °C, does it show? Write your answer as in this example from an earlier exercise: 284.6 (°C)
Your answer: 37.5 (°C)
